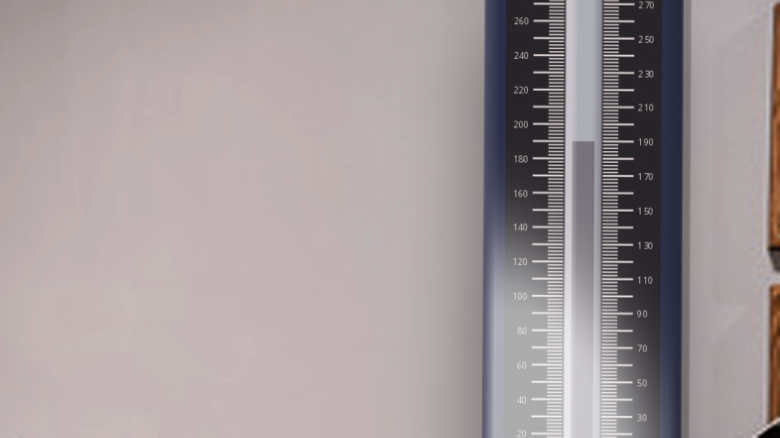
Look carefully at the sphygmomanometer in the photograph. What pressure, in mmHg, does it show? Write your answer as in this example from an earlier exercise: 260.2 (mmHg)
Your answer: 190 (mmHg)
